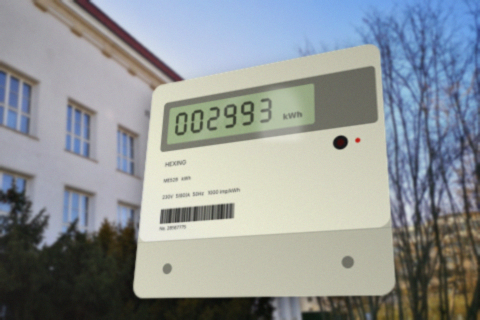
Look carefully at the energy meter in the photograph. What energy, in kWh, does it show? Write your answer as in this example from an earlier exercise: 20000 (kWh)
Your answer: 2993 (kWh)
